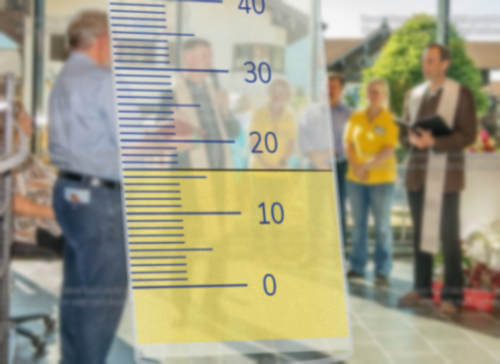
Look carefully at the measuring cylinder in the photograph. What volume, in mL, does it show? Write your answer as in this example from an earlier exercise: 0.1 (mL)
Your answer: 16 (mL)
